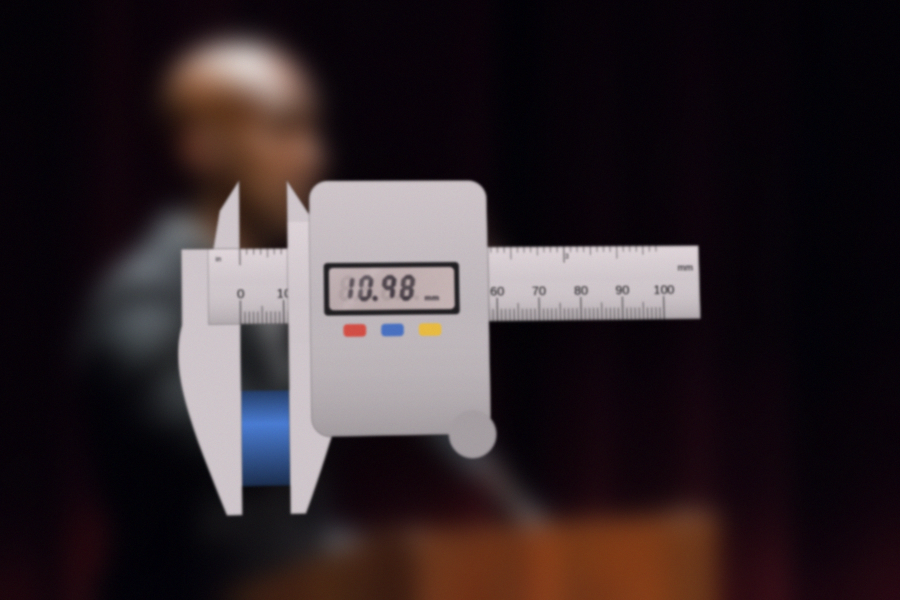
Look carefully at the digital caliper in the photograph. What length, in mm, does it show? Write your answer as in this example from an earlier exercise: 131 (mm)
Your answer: 10.98 (mm)
